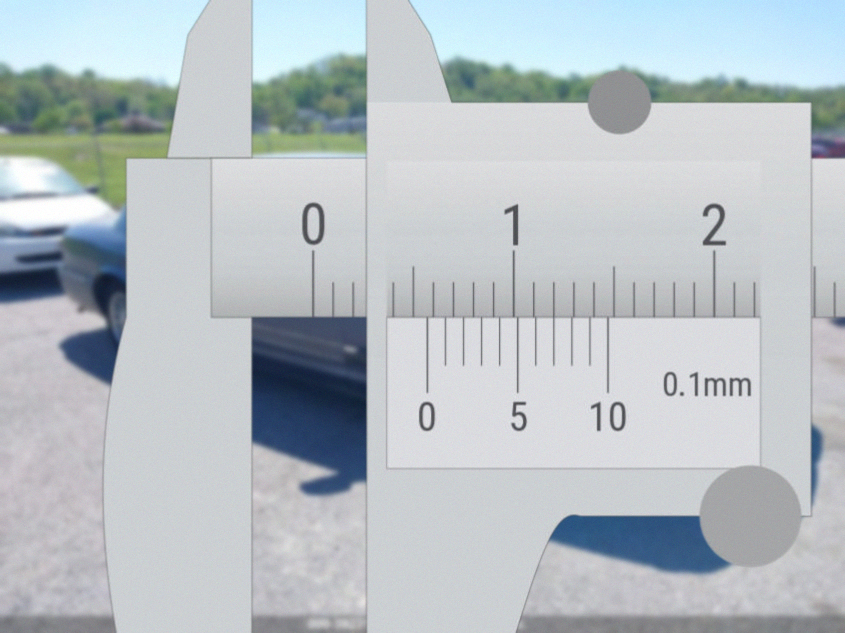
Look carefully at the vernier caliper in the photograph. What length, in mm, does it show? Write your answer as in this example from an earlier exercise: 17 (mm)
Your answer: 5.7 (mm)
